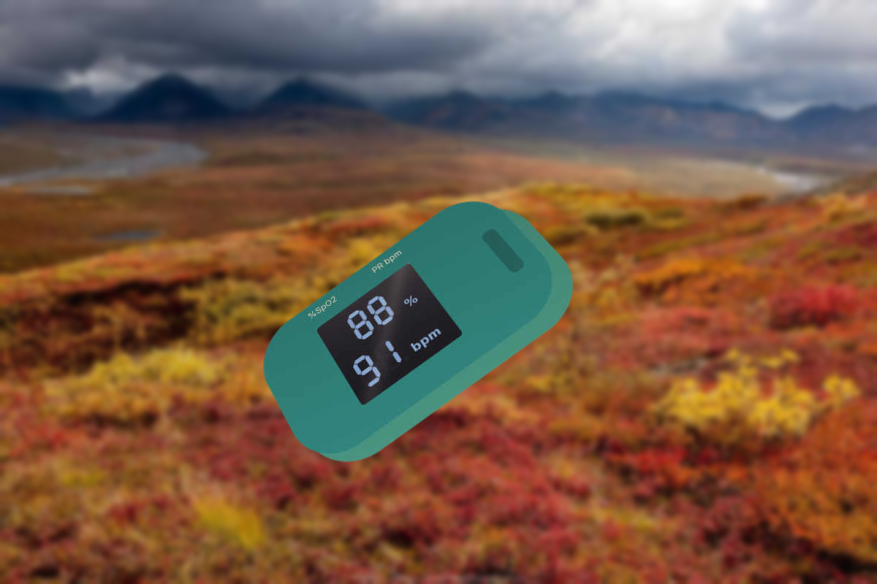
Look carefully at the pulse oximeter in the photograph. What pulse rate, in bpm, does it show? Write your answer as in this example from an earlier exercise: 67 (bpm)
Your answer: 91 (bpm)
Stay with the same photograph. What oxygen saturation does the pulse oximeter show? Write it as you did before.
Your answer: 88 (%)
